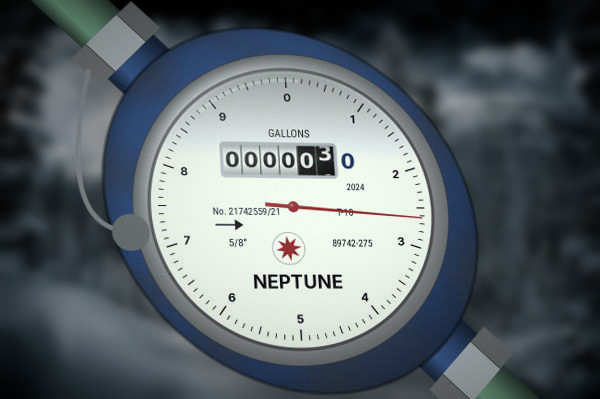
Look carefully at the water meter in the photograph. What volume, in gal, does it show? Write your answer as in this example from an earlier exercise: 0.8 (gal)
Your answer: 32.6 (gal)
